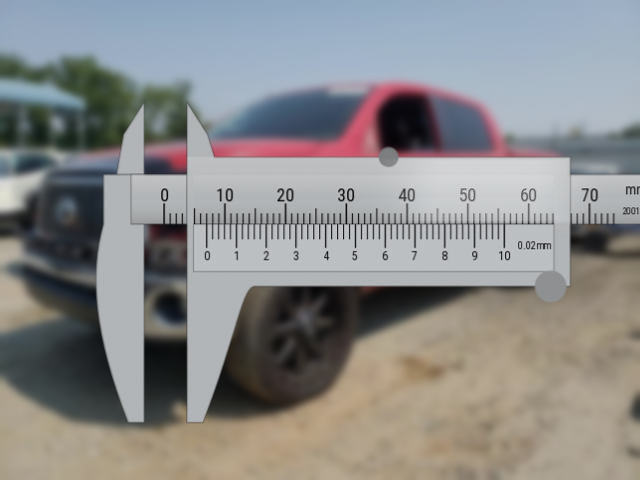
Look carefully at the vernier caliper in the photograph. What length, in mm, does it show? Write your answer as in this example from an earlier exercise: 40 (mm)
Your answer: 7.0 (mm)
